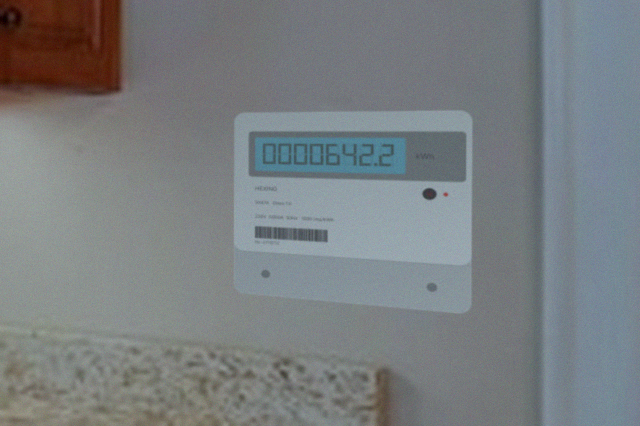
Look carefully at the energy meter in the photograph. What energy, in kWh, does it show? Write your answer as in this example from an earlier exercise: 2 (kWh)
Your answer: 642.2 (kWh)
